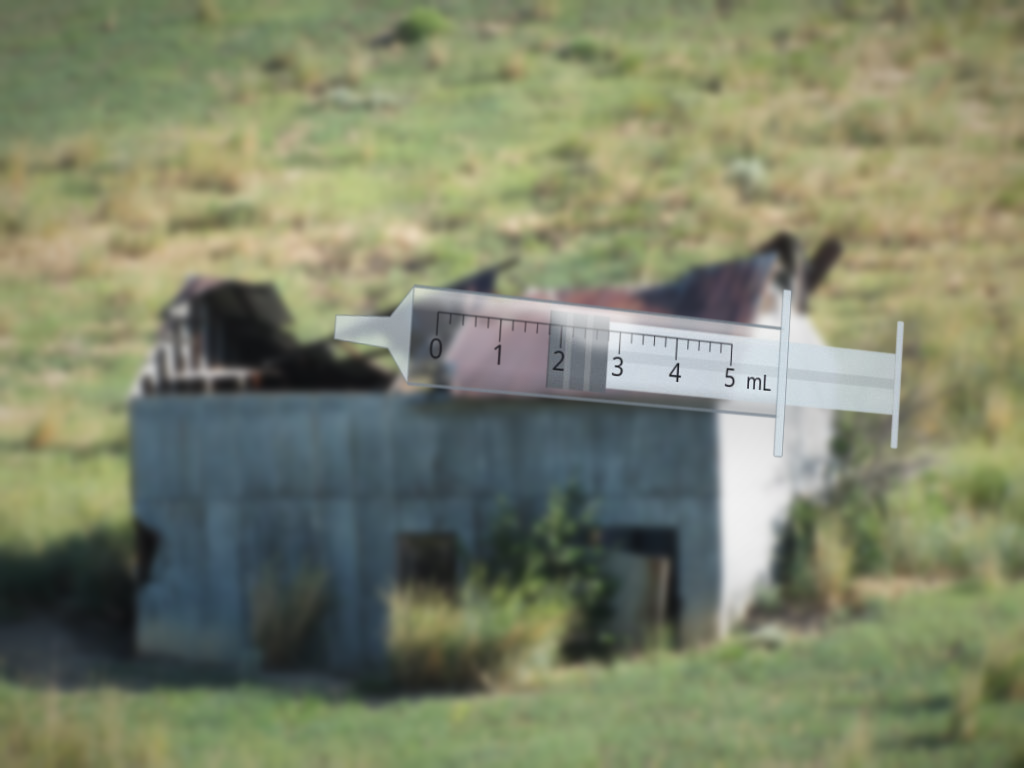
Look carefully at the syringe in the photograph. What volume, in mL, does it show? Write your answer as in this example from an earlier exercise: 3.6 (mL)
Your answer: 1.8 (mL)
